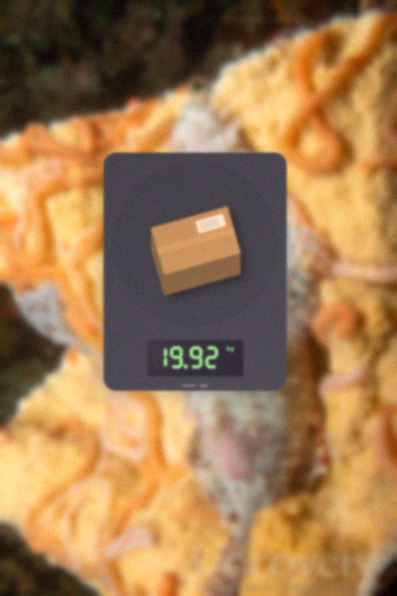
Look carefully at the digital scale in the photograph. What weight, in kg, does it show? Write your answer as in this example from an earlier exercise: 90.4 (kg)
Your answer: 19.92 (kg)
